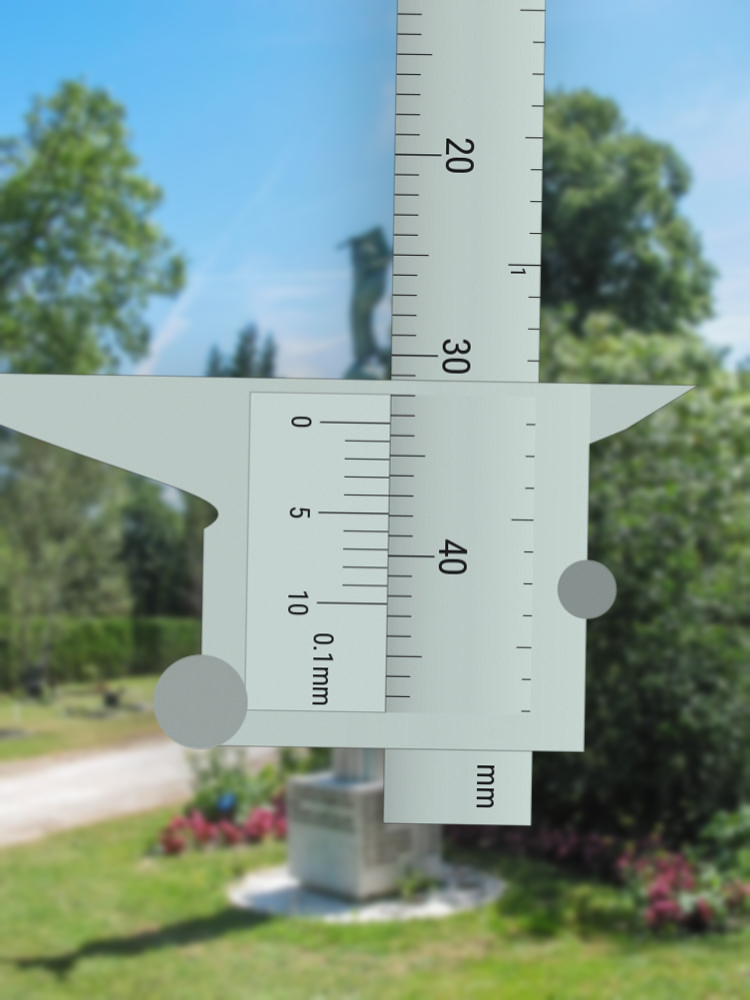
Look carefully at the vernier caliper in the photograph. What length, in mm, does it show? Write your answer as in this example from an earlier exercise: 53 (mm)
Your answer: 33.4 (mm)
